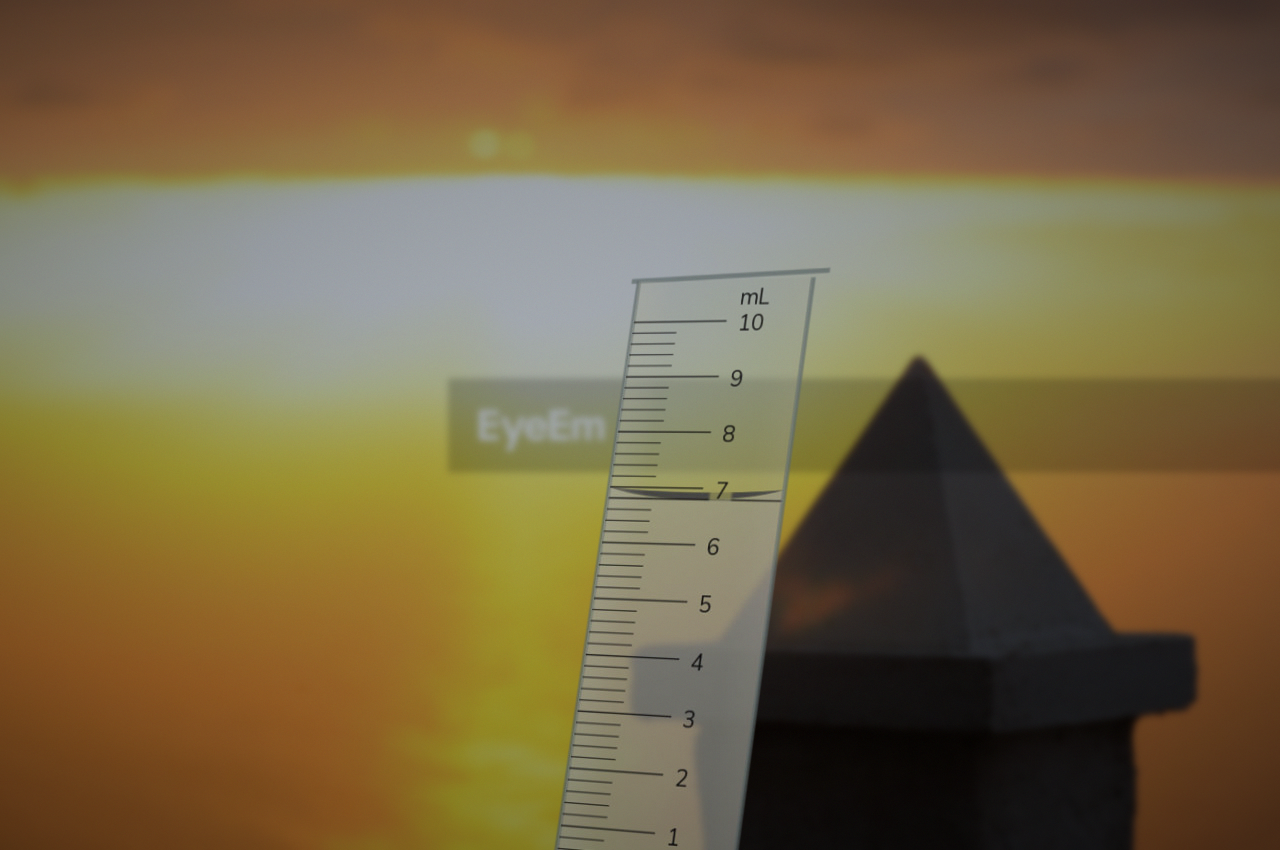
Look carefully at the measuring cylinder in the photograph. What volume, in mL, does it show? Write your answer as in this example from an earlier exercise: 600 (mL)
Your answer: 6.8 (mL)
